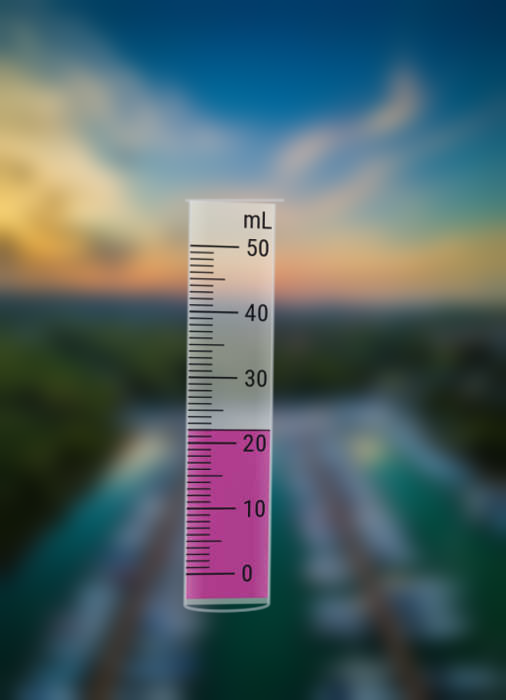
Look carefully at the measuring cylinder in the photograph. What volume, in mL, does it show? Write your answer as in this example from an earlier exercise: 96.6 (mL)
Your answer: 22 (mL)
